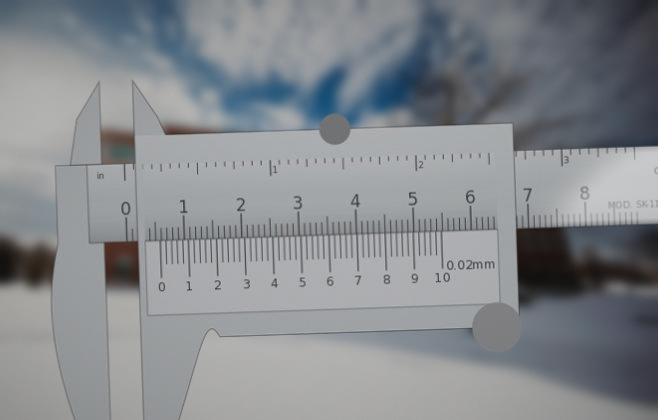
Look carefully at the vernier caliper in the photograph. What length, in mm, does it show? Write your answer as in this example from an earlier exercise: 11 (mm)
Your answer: 5.8 (mm)
